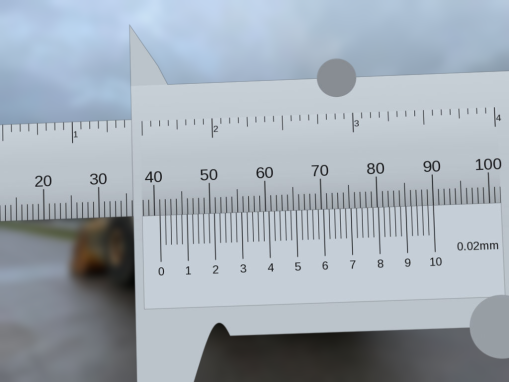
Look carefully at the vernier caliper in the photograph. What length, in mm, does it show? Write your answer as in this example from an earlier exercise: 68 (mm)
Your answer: 41.0 (mm)
